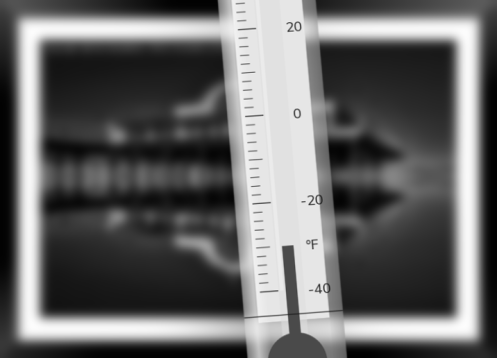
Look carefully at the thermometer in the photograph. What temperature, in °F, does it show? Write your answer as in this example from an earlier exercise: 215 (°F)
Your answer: -30 (°F)
